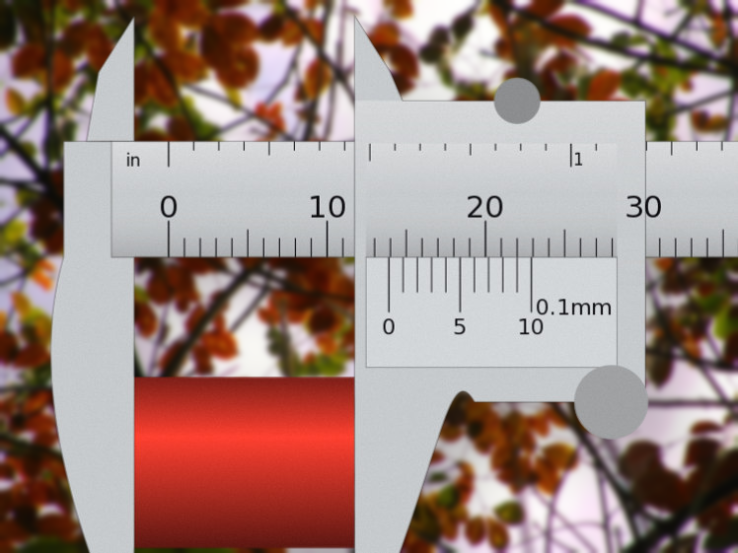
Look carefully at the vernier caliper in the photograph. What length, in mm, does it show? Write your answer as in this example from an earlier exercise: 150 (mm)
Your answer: 13.9 (mm)
